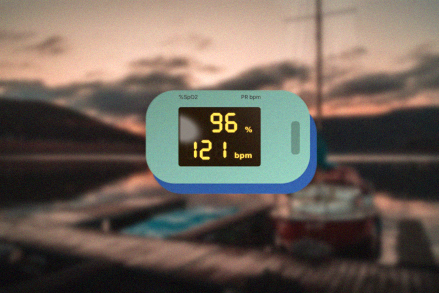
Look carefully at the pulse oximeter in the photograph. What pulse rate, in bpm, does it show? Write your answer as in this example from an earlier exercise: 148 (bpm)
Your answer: 121 (bpm)
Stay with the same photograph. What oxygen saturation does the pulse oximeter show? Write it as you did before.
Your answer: 96 (%)
